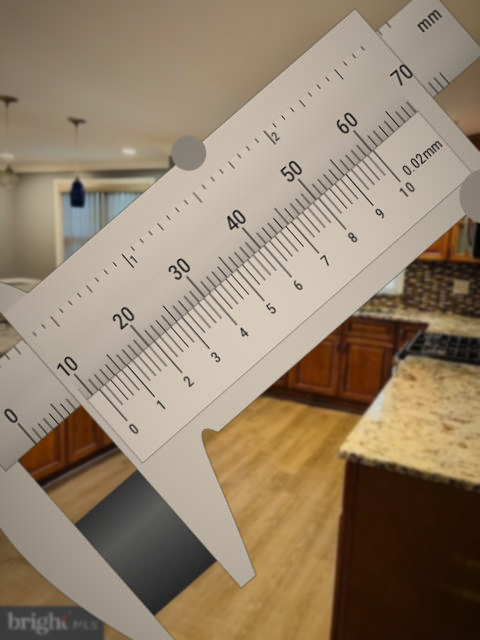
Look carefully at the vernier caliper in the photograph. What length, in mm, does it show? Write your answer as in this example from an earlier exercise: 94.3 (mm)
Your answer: 11.2 (mm)
